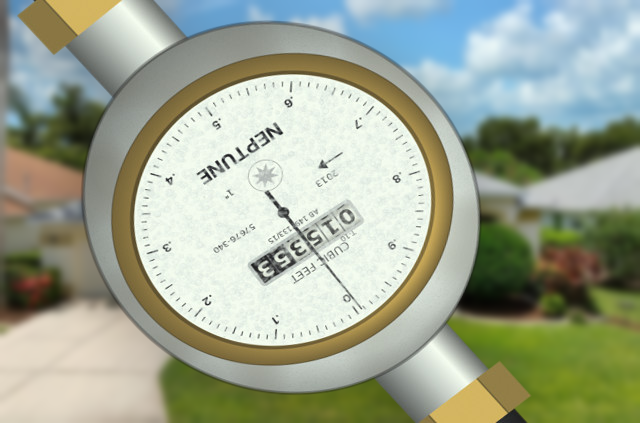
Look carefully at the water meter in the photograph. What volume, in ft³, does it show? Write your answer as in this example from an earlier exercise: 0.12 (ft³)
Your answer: 15352.99 (ft³)
